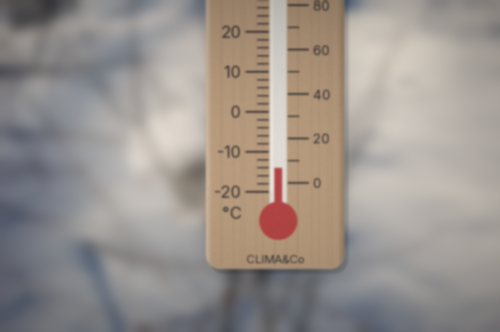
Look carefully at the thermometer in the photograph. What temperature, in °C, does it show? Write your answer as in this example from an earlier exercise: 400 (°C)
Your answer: -14 (°C)
